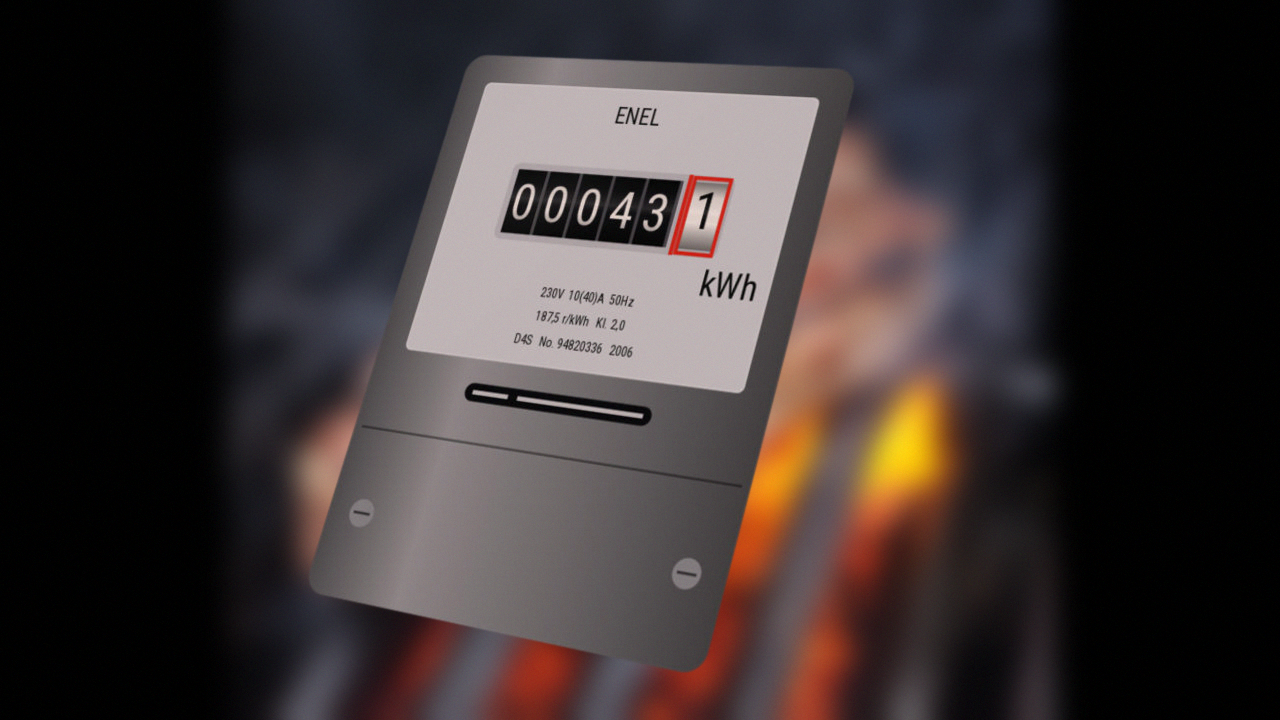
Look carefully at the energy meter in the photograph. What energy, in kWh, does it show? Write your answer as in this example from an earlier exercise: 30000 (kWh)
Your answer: 43.1 (kWh)
